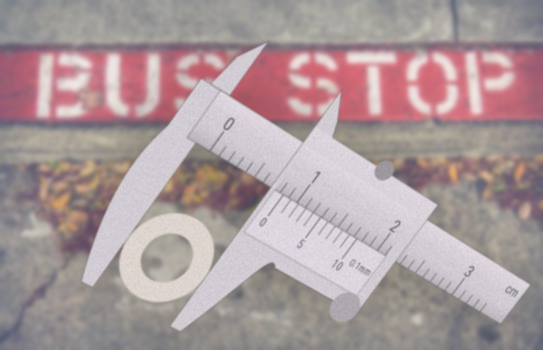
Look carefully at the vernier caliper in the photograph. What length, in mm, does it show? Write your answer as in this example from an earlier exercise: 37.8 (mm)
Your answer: 8.4 (mm)
